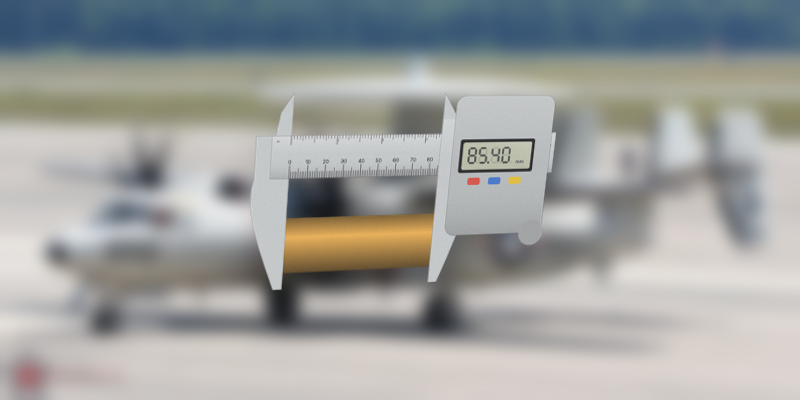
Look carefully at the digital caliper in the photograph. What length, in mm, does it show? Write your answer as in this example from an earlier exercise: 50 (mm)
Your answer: 85.40 (mm)
